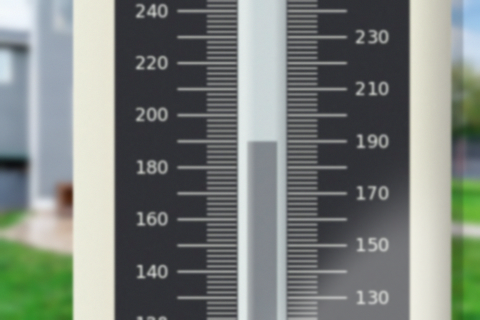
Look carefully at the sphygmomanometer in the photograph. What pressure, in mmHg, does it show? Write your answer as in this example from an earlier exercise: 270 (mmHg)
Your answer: 190 (mmHg)
